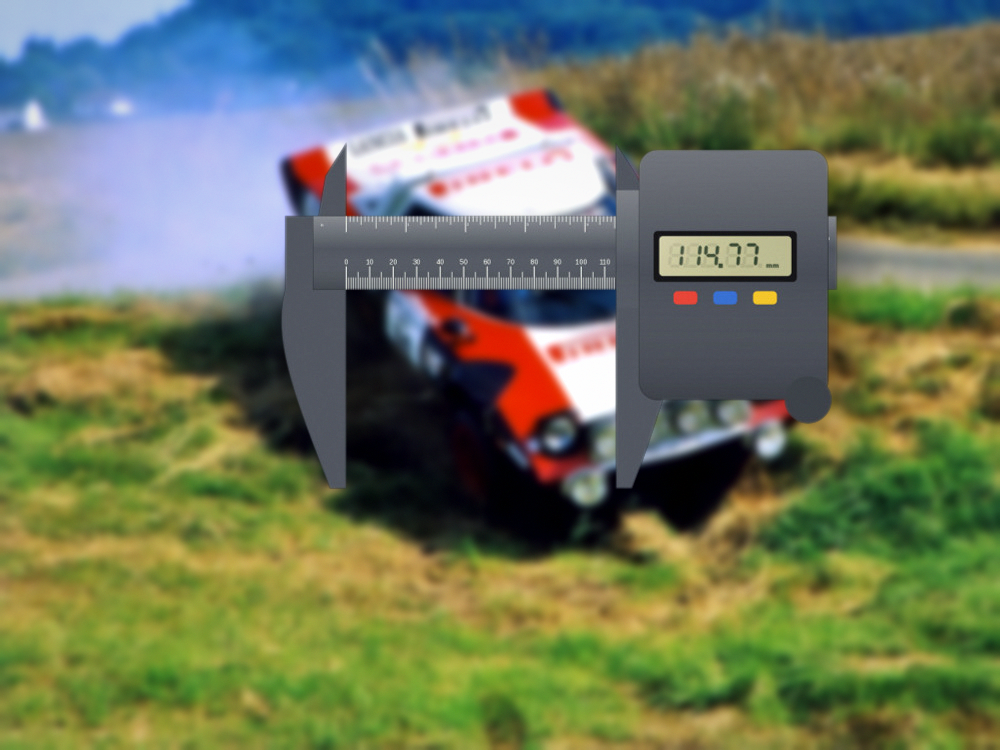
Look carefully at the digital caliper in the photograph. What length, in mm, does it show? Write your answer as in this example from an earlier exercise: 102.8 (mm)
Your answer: 114.77 (mm)
